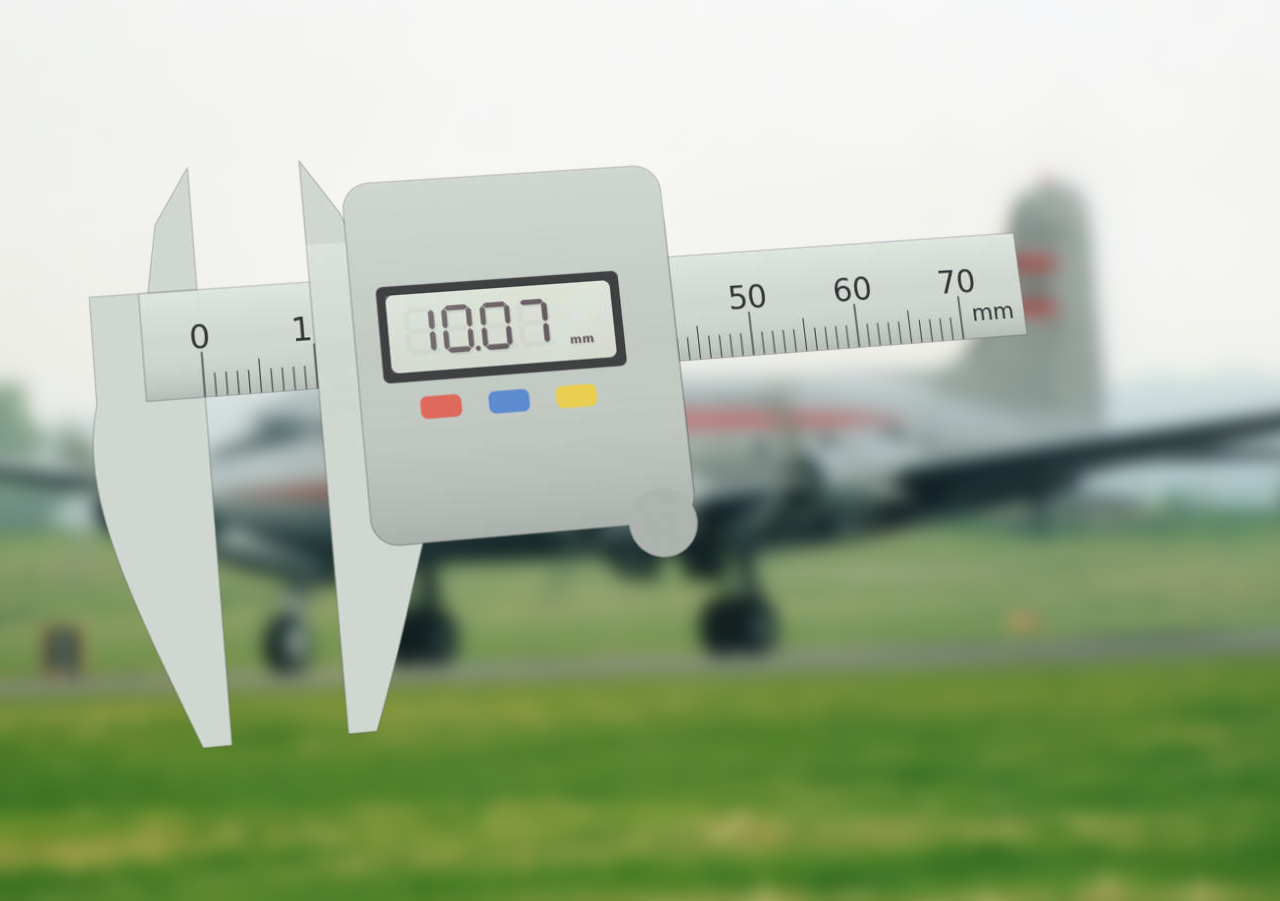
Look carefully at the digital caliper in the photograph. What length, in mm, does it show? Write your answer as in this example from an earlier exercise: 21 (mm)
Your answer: 10.07 (mm)
